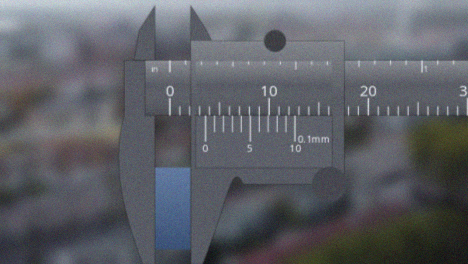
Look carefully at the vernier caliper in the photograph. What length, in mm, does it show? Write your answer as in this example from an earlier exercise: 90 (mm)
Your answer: 3.6 (mm)
